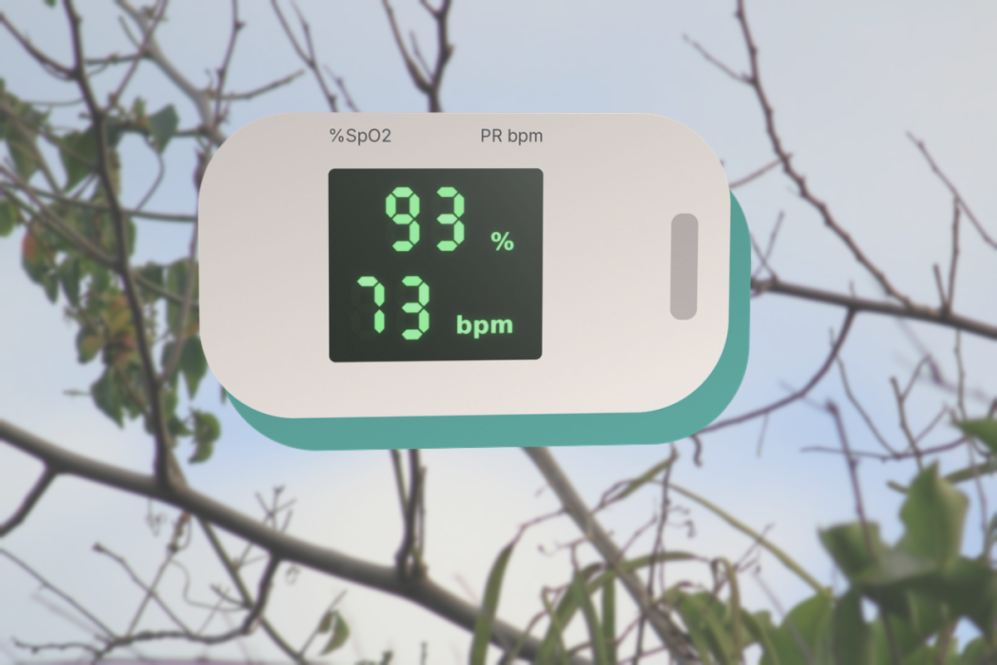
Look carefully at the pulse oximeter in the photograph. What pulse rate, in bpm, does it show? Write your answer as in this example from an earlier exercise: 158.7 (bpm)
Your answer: 73 (bpm)
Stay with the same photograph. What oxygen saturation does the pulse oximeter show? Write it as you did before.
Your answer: 93 (%)
